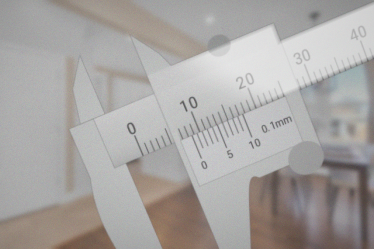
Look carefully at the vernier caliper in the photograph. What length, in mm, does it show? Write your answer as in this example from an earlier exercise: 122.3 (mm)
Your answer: 8.6 (mm)
